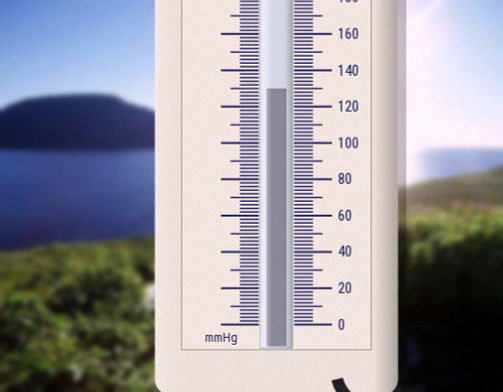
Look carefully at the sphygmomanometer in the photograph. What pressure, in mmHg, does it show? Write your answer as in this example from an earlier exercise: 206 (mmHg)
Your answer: 130 (mmHg)
